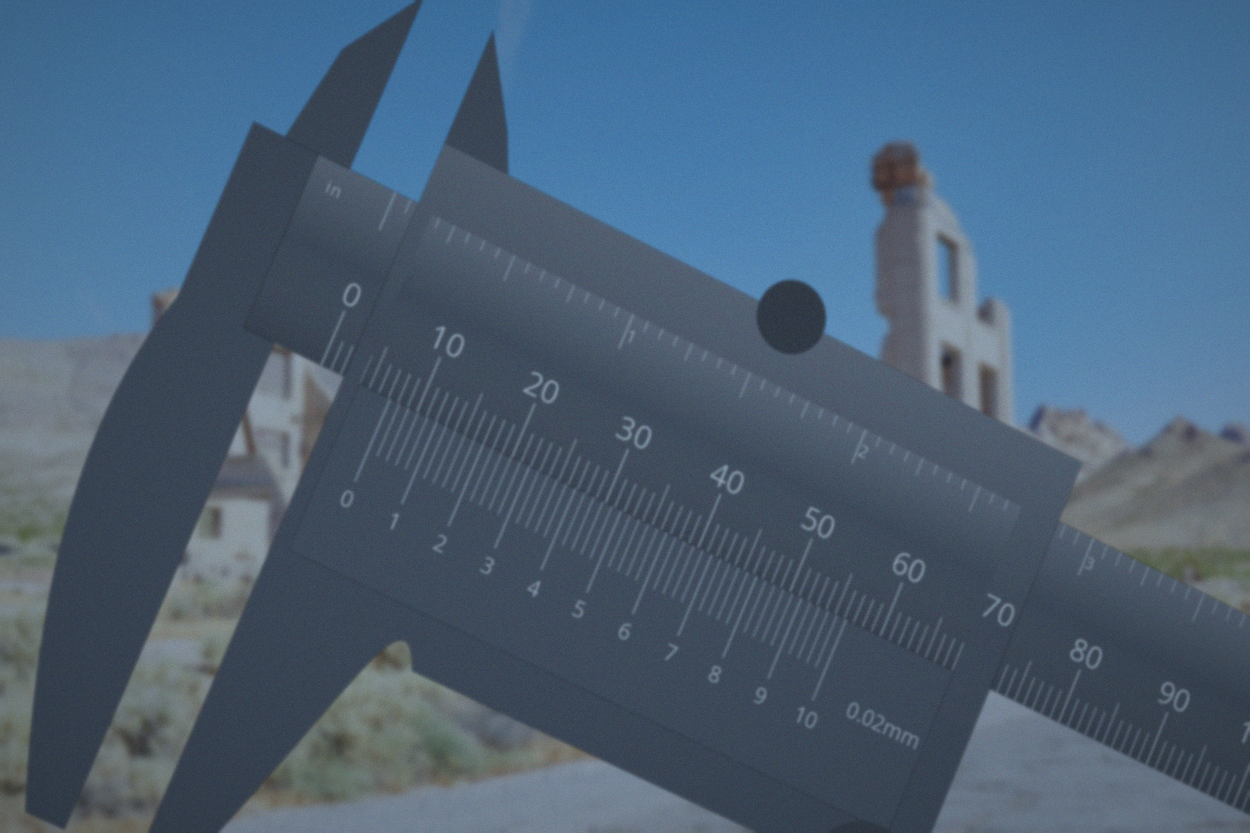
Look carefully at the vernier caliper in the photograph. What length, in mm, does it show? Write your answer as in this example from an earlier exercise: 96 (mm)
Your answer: 7.2 (mm)
